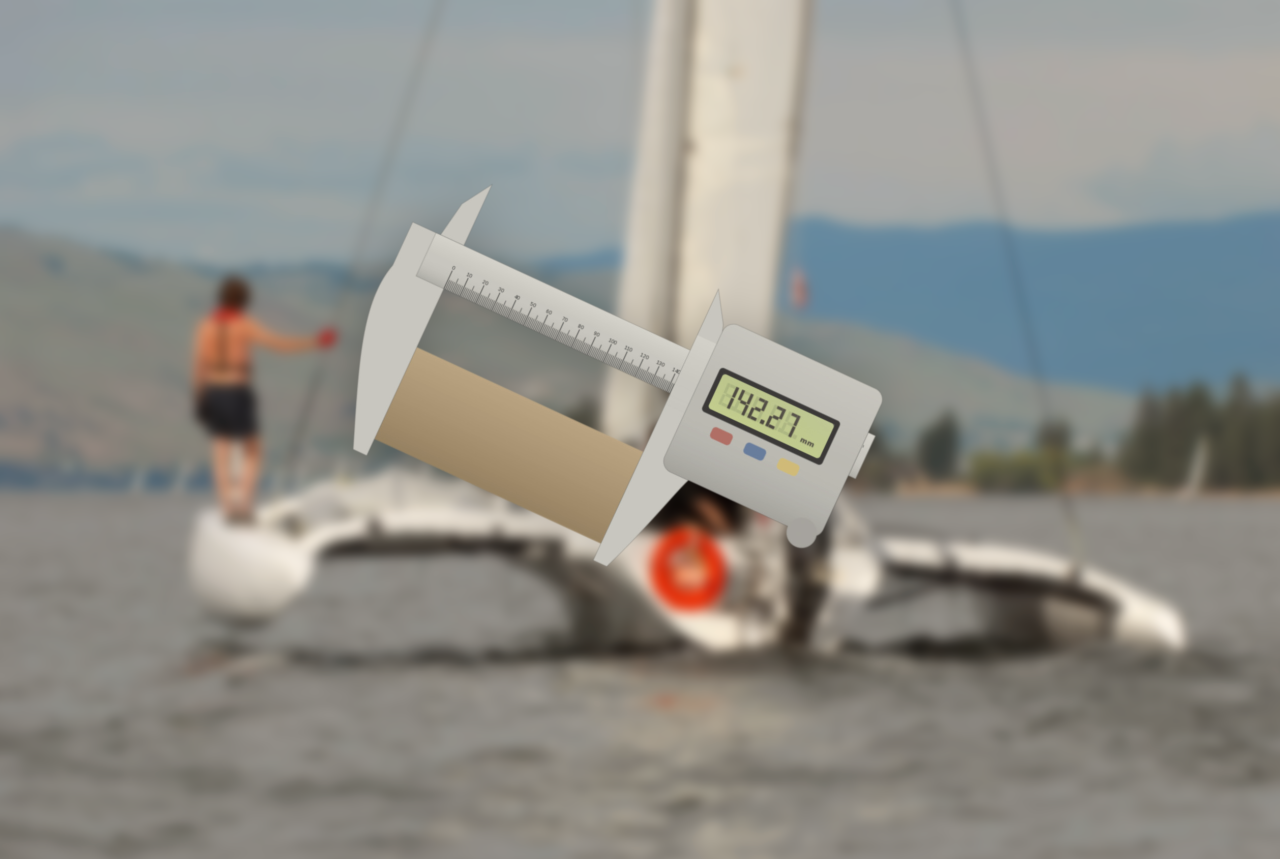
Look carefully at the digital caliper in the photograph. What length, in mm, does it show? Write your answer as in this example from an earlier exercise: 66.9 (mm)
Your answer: 142.27 (mm)
